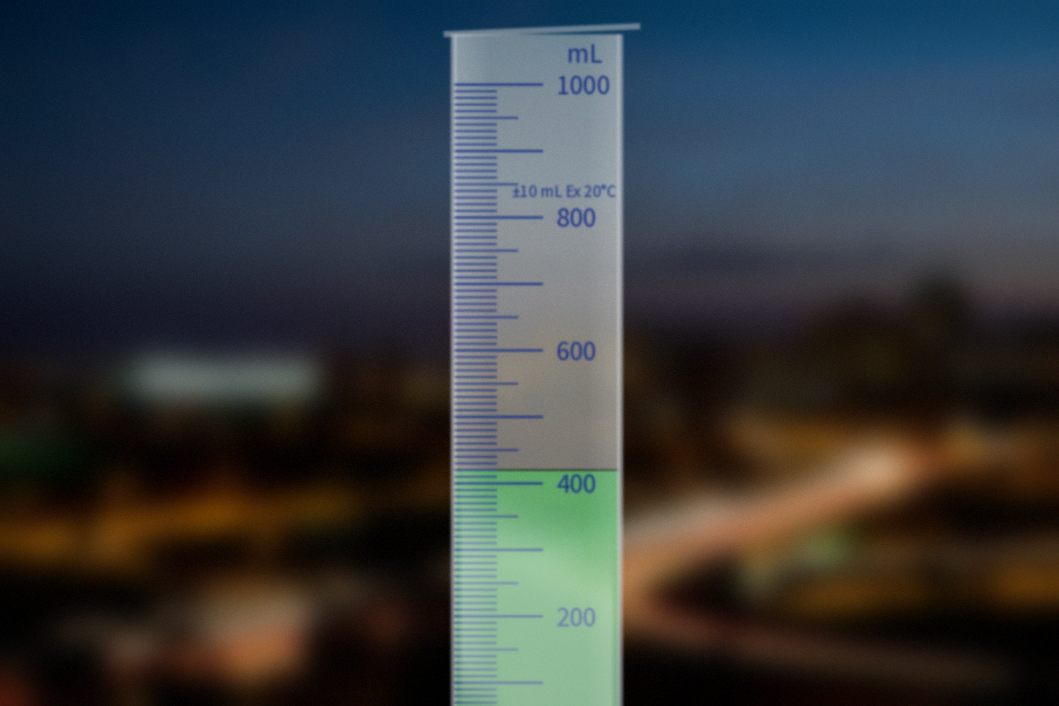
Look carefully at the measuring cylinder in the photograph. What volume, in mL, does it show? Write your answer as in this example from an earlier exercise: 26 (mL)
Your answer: 420 (mL)
